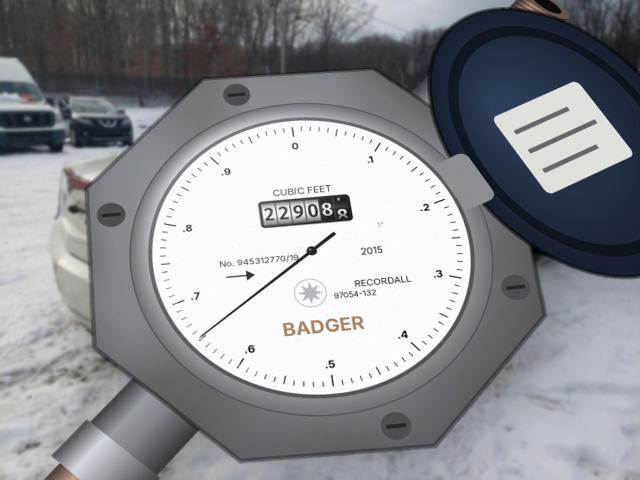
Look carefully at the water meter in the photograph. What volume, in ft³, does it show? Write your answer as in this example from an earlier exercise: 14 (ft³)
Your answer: 229087.65 (ft³)
